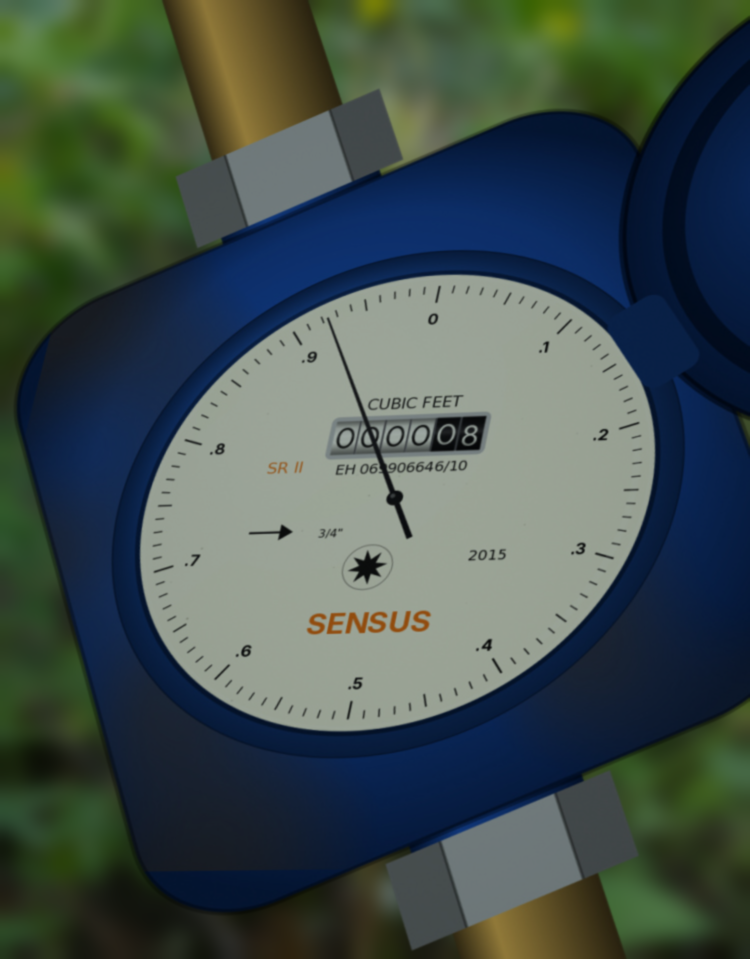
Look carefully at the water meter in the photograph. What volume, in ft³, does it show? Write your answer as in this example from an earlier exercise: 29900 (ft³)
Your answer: 7.92 (ft³)
